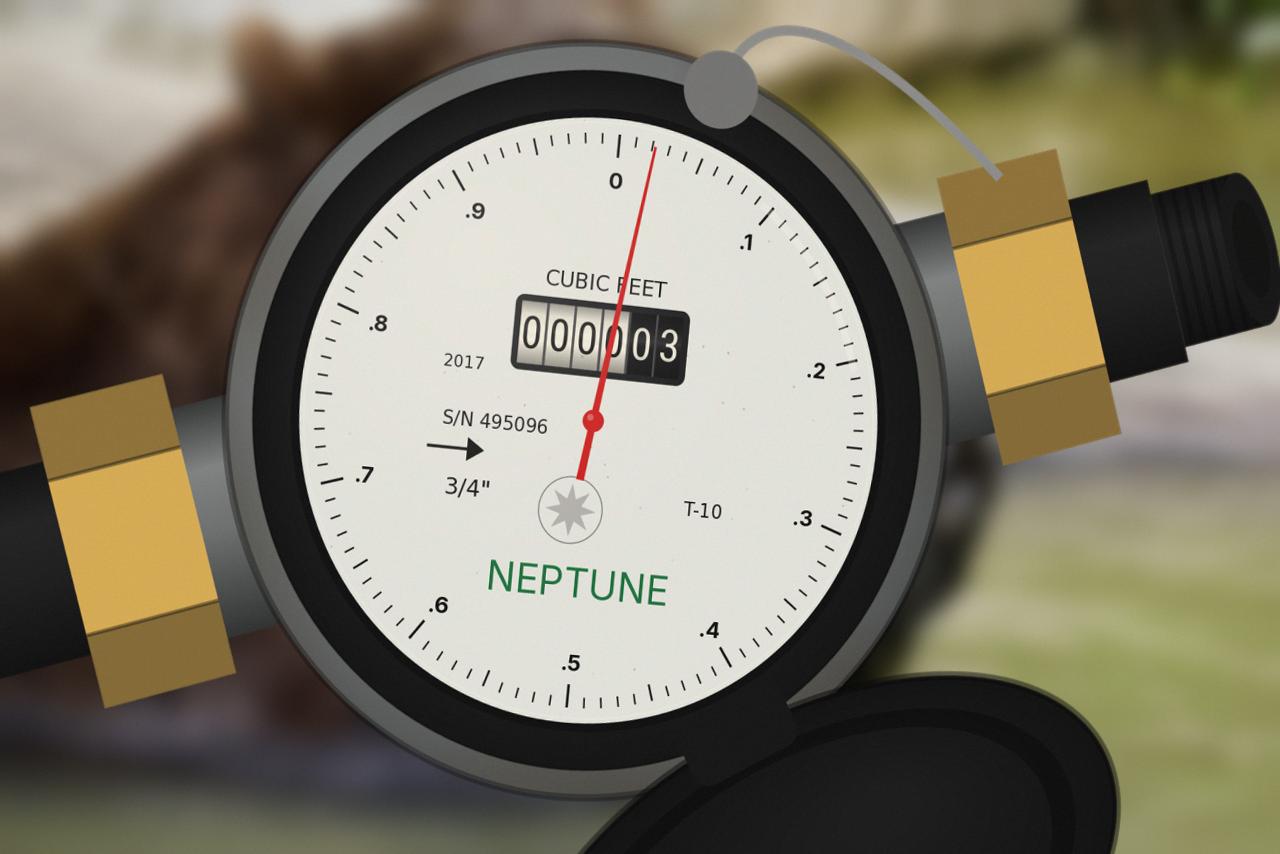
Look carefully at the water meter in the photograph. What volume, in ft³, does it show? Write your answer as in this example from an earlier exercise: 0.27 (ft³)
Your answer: 3.02 (ft³)
